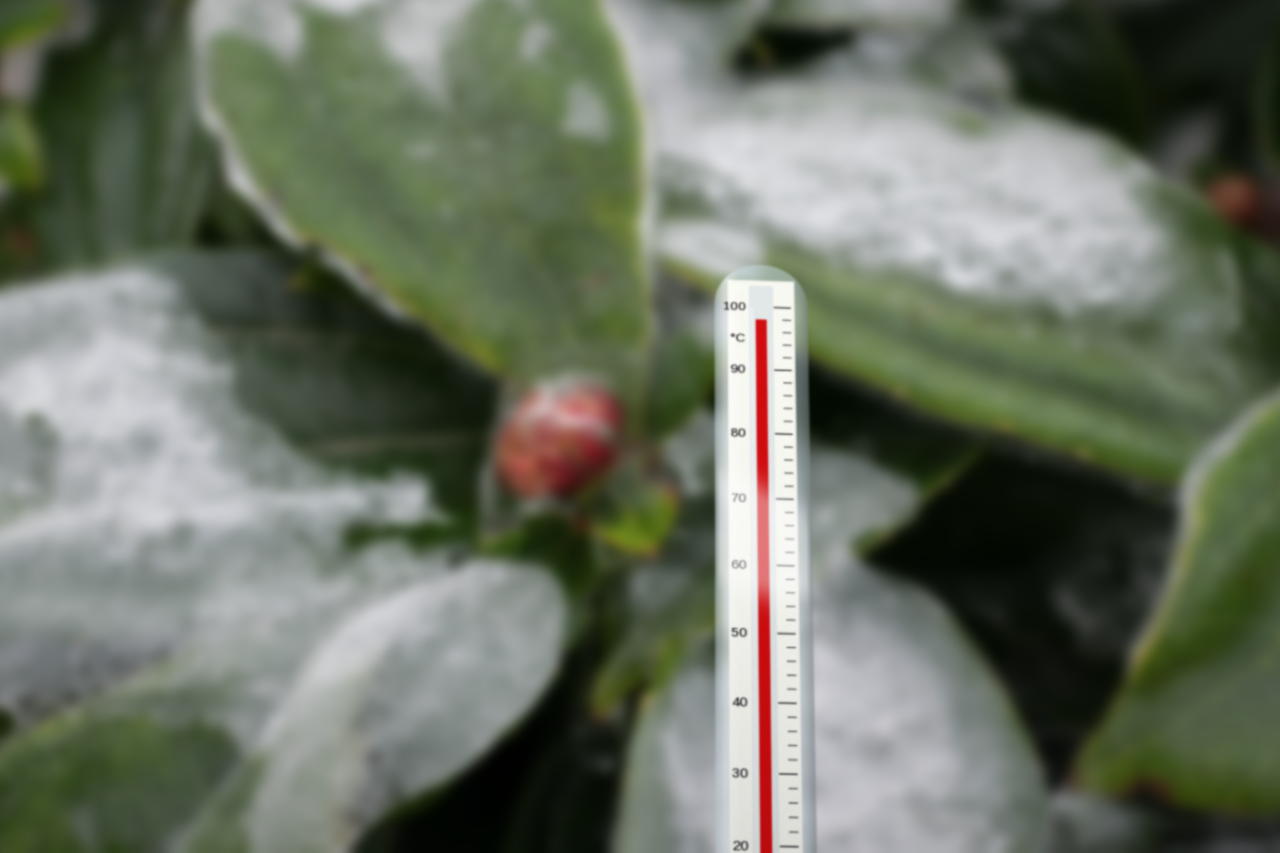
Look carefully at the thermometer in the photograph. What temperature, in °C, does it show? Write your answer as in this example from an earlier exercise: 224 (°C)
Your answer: 98 (°C)
